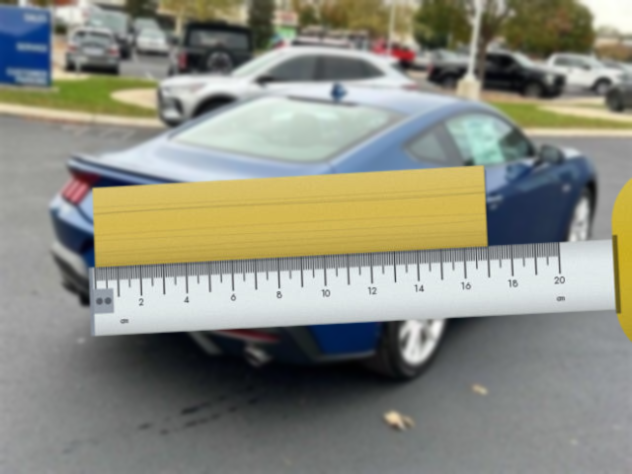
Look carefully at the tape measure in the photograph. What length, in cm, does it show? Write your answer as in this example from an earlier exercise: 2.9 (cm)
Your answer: 17 (cm)
